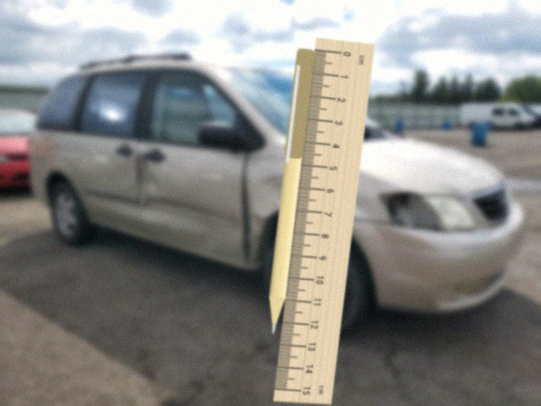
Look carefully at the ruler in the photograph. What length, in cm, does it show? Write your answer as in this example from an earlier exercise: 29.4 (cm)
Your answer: 12.5 (cm)
